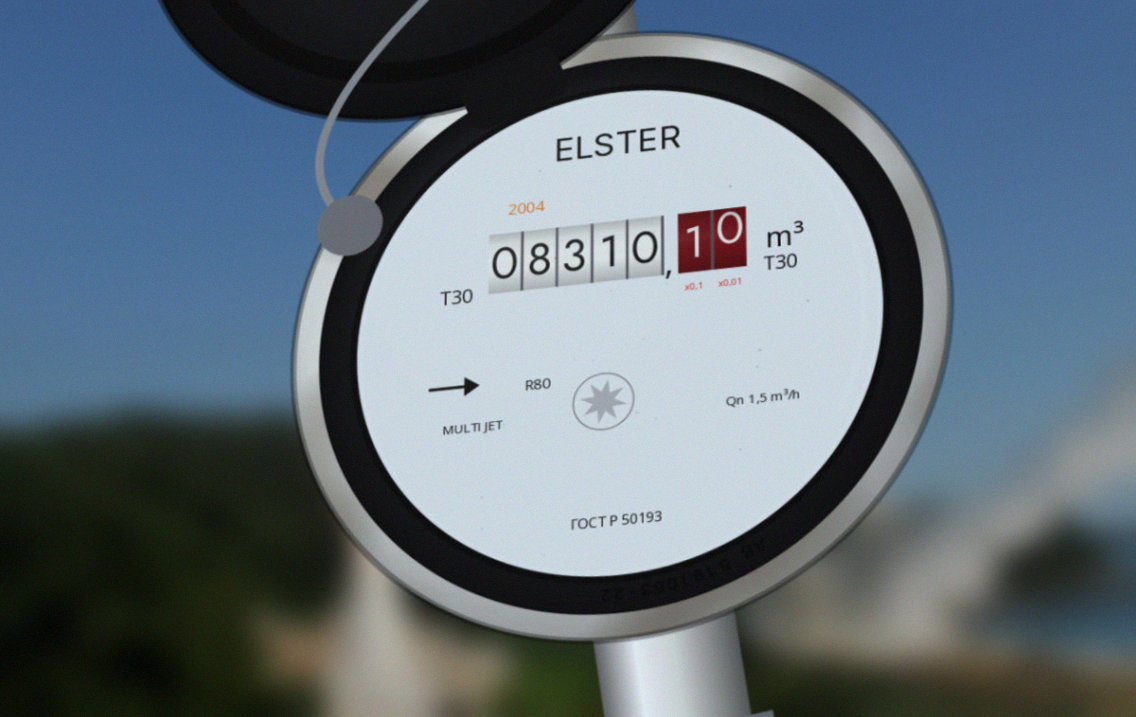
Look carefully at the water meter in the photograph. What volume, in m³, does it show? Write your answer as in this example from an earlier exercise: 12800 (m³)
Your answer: 8310.10 (m³)
